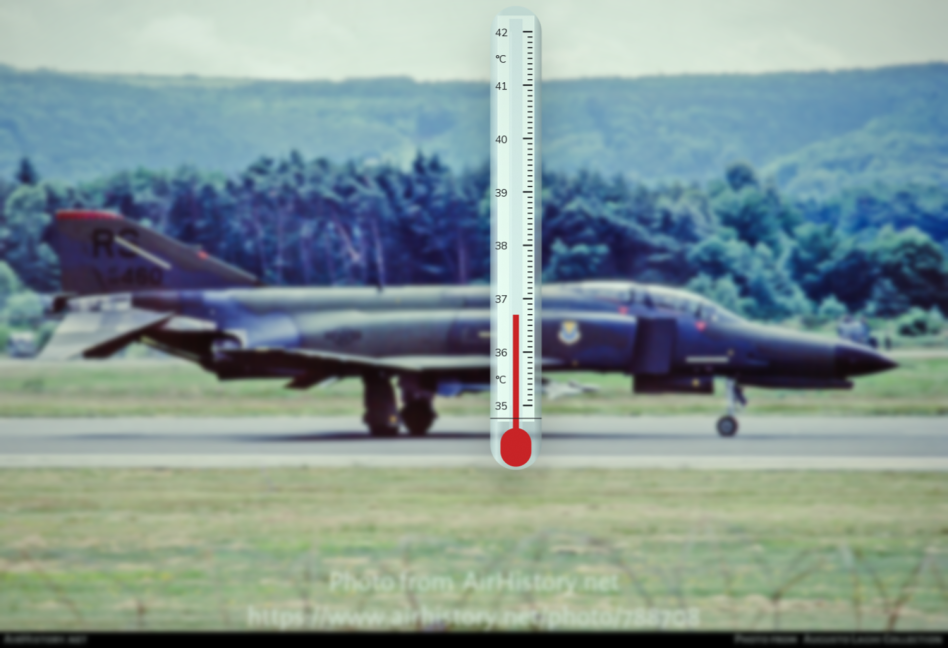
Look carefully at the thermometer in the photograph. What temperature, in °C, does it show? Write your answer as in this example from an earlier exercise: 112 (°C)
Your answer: 36.7 (°C)
